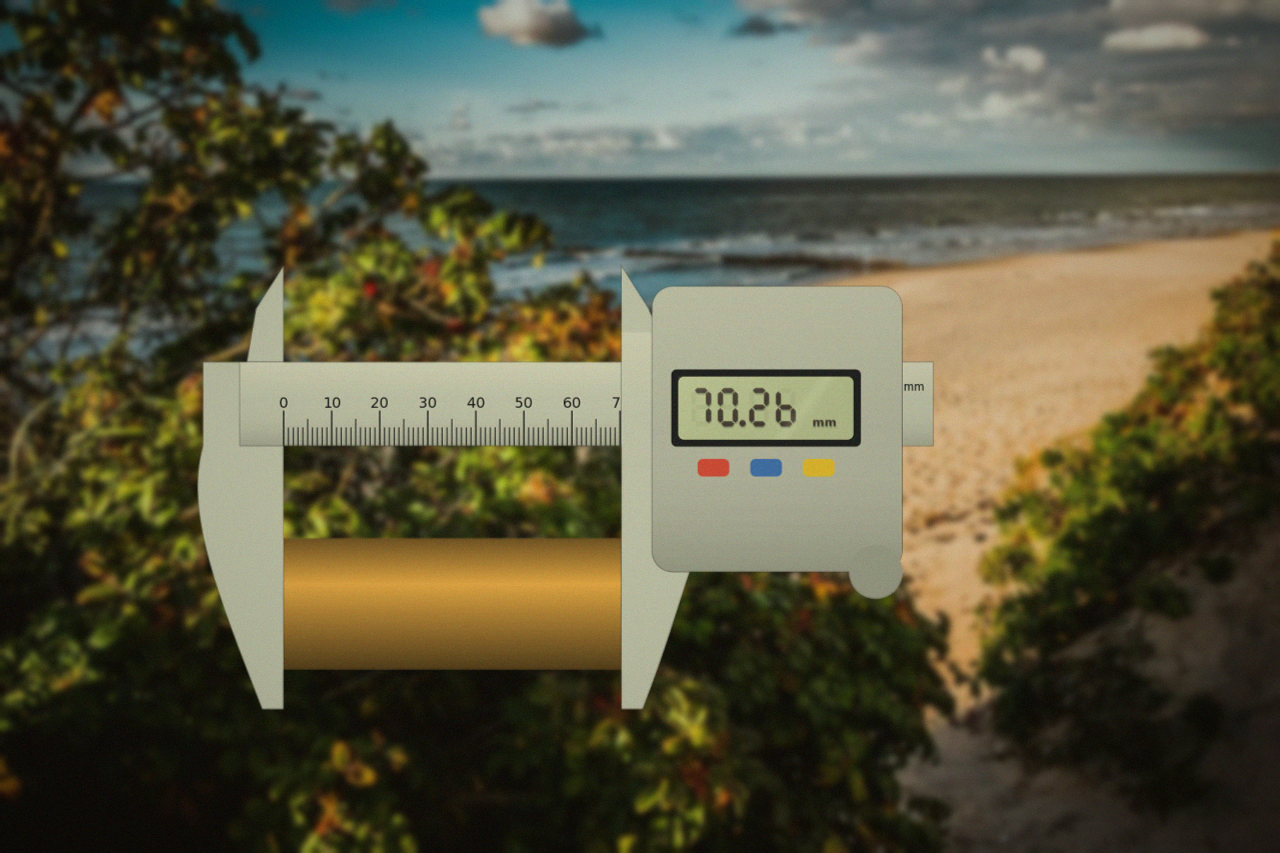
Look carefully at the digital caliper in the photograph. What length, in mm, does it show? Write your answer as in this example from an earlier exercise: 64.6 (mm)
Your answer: 70.26 (mm)
